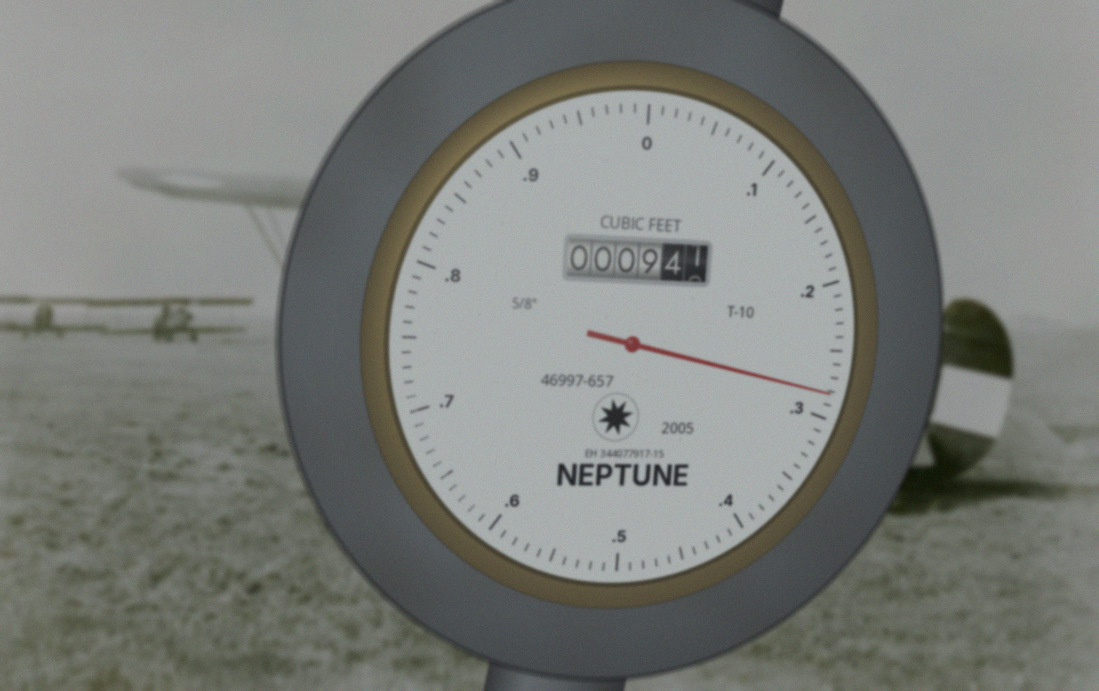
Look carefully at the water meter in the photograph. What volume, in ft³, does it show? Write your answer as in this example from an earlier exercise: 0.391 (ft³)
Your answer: 941.28 (ft³)
